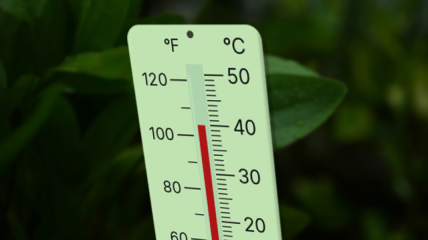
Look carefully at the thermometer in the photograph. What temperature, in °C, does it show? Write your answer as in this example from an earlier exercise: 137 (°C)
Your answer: 40 (°C)
